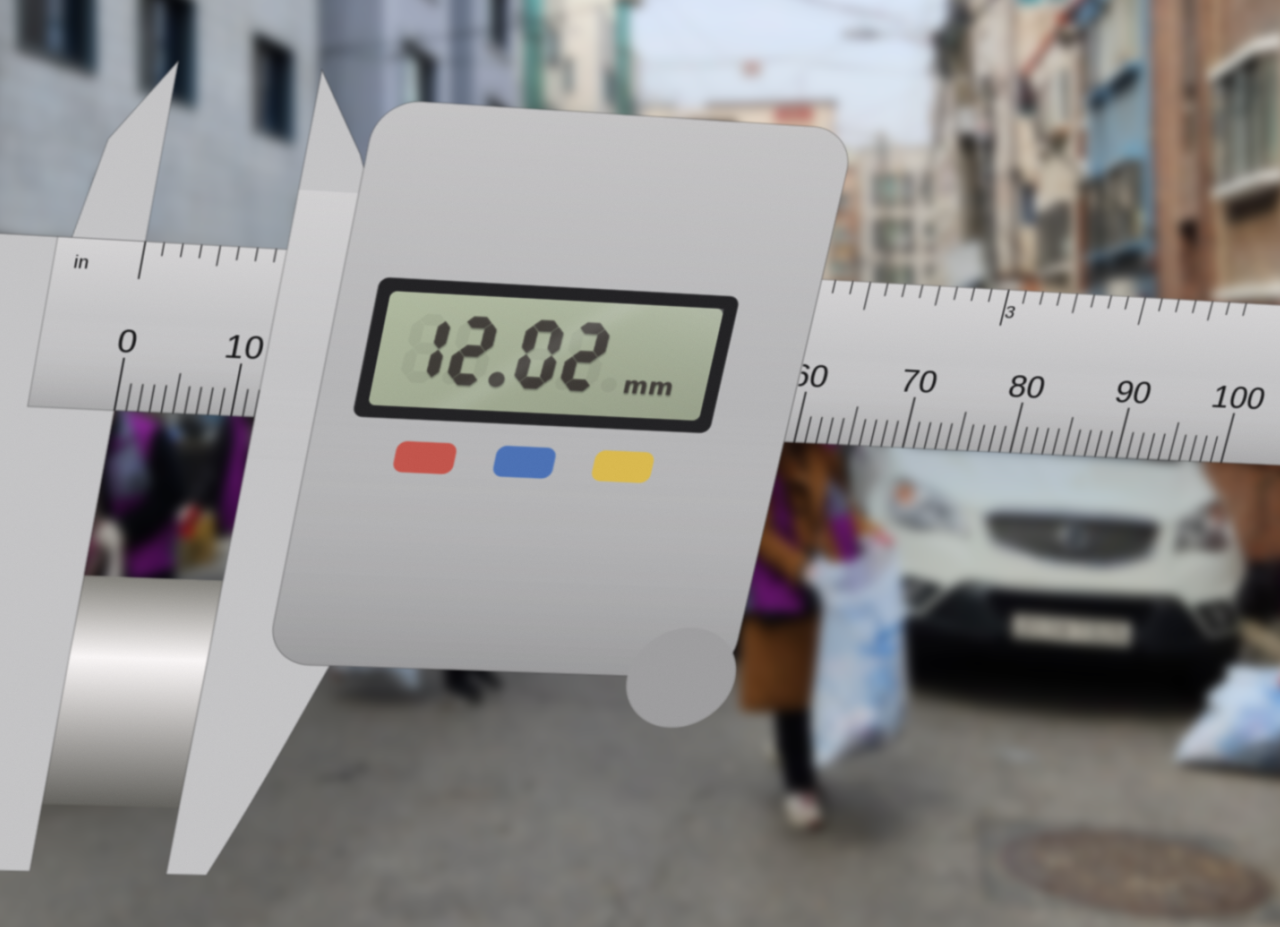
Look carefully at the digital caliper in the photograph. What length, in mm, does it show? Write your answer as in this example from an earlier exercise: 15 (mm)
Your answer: 12.02 (mm)
